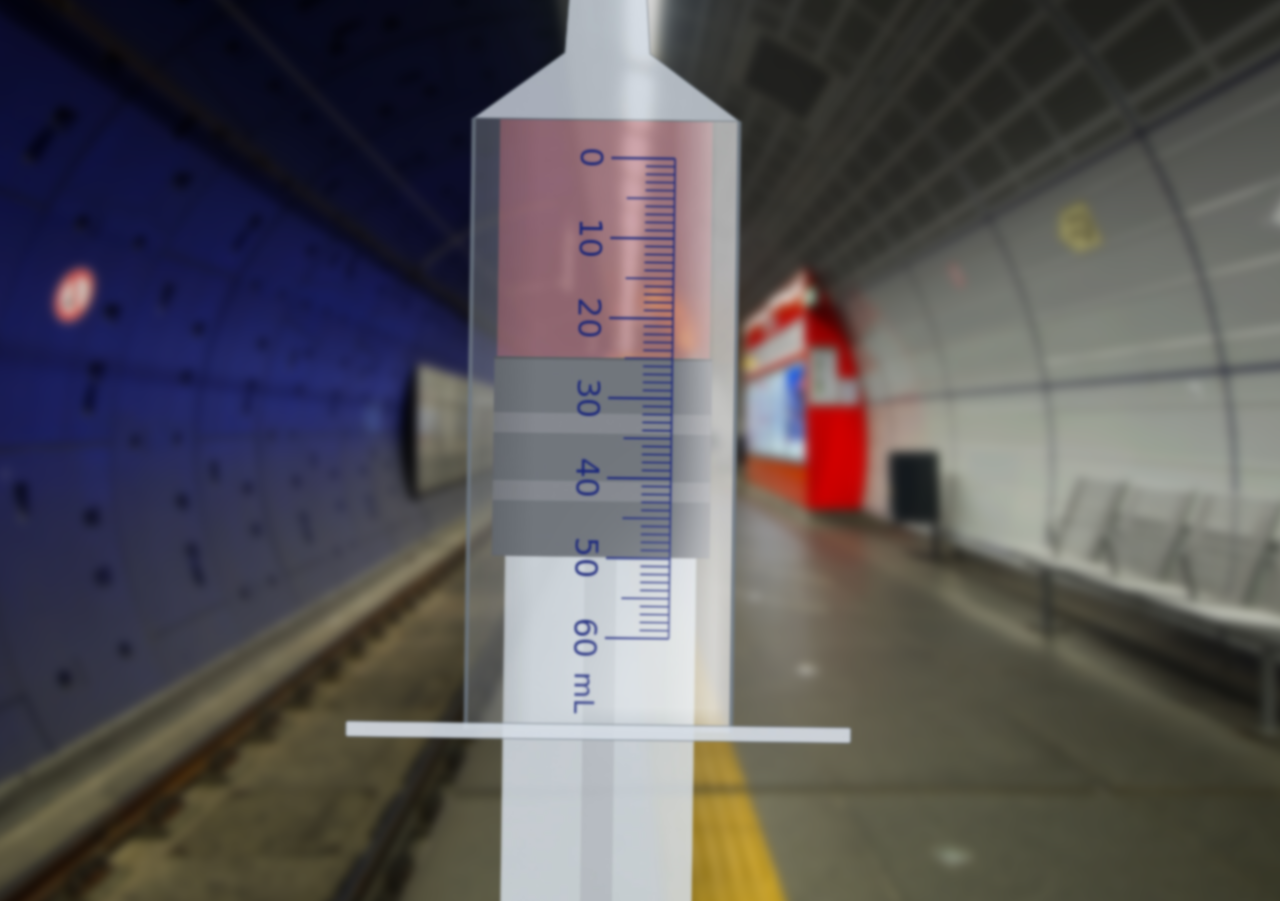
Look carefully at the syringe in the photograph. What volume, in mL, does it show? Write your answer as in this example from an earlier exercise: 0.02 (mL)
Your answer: 25 (mL)
